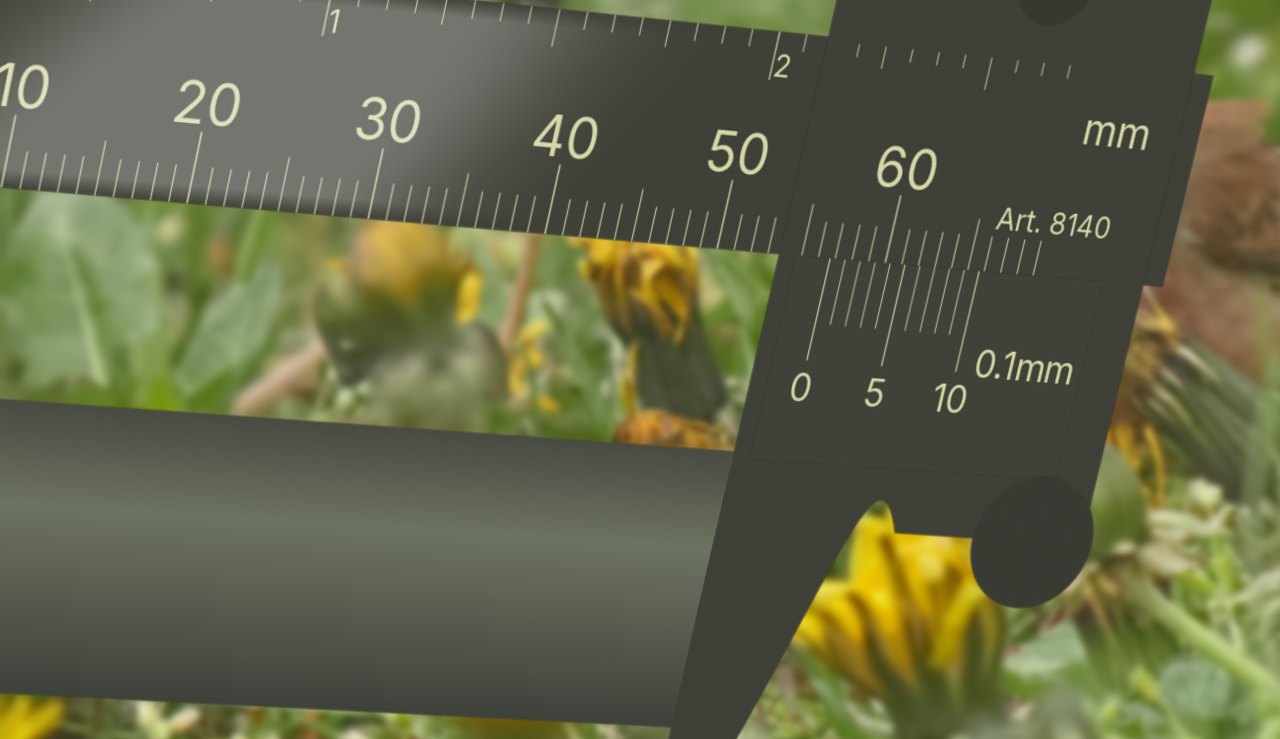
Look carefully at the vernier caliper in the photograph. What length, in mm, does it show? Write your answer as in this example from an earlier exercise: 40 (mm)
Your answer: 56.7 (mm)
